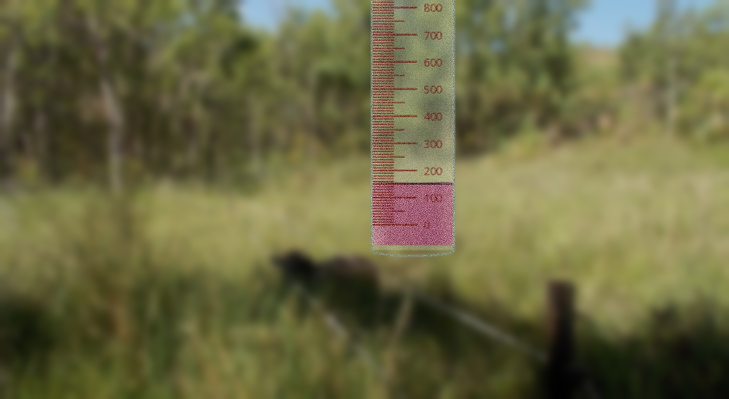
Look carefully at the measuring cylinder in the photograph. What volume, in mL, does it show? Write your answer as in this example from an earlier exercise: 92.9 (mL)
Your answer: 150 (mL)
